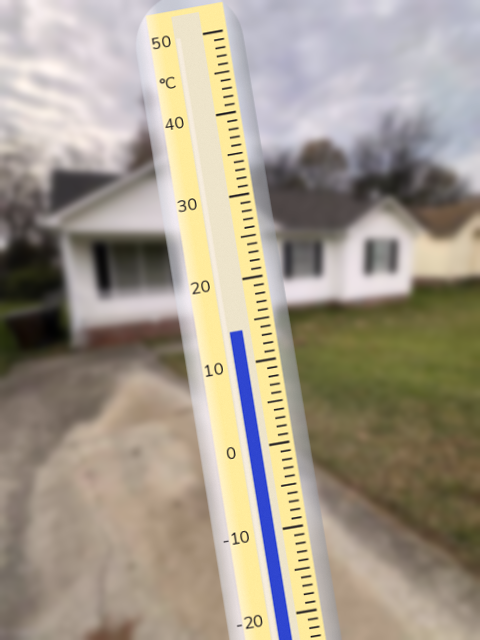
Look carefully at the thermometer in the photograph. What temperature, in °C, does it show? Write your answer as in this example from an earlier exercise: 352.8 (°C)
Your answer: 14 (°C)
